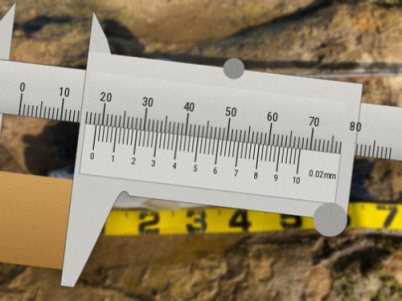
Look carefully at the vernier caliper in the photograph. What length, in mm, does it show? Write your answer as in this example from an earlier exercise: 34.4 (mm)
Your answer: 18.5 (mm)
